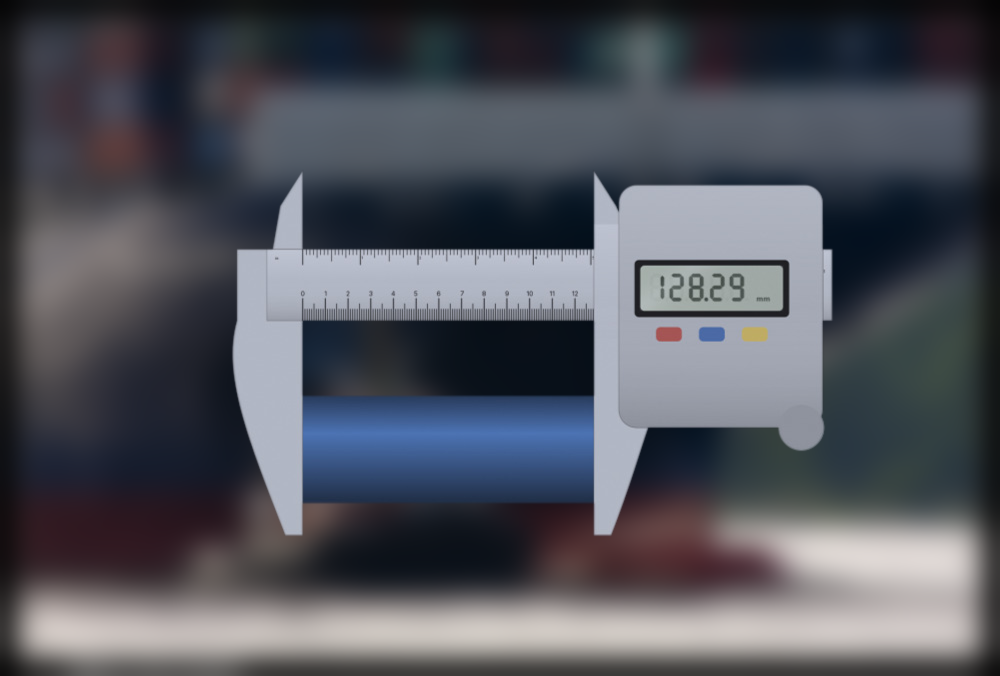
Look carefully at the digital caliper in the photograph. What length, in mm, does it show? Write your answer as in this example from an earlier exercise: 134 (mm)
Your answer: 128.29 (mm)
